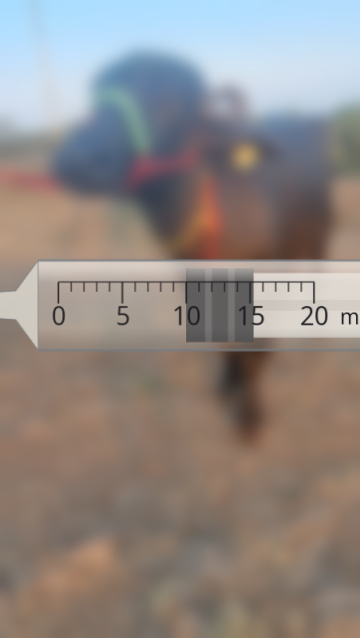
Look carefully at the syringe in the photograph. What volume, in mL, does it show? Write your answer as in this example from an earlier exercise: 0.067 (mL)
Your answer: 10 (mL)
